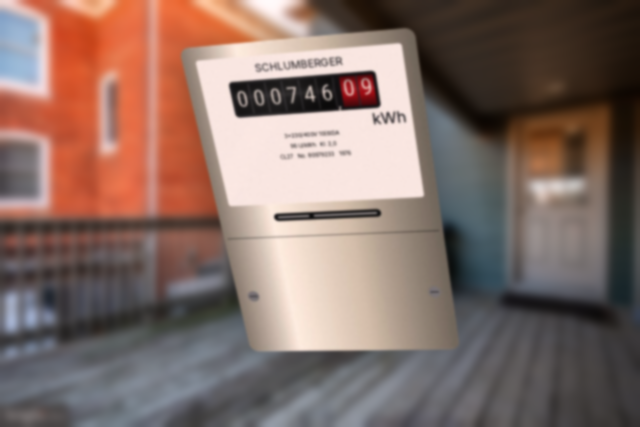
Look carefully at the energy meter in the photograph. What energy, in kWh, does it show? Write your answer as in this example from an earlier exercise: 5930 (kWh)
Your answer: 746.09 (kWh)
